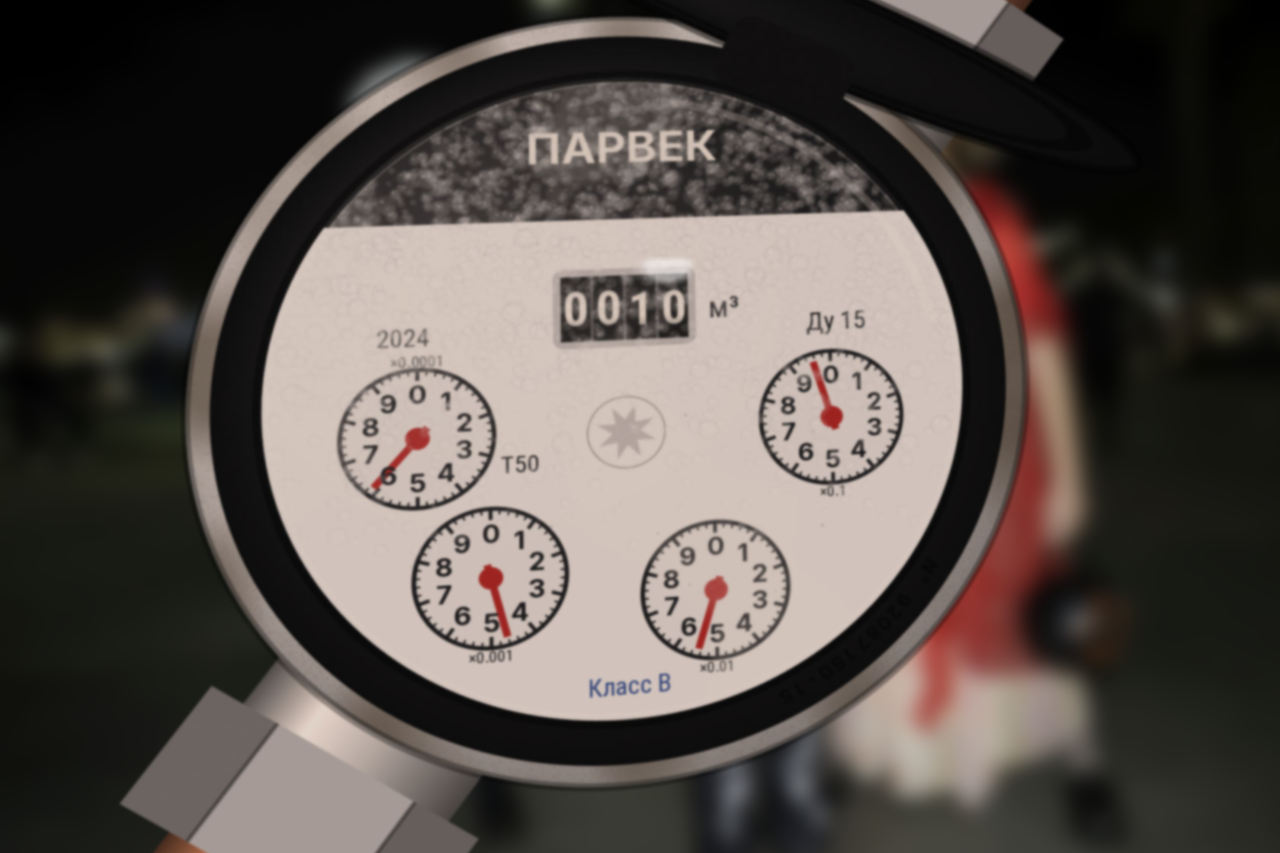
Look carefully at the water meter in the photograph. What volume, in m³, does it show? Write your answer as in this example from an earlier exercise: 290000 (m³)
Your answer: 9.9546 (m³)
